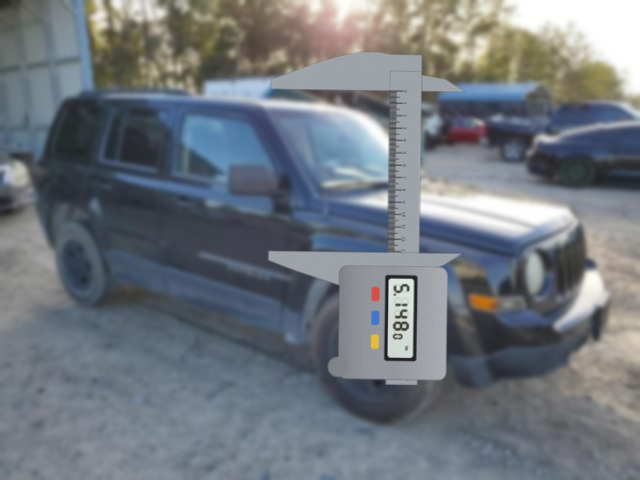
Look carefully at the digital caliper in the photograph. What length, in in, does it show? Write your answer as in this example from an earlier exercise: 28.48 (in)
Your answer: 5.1480 (in)
